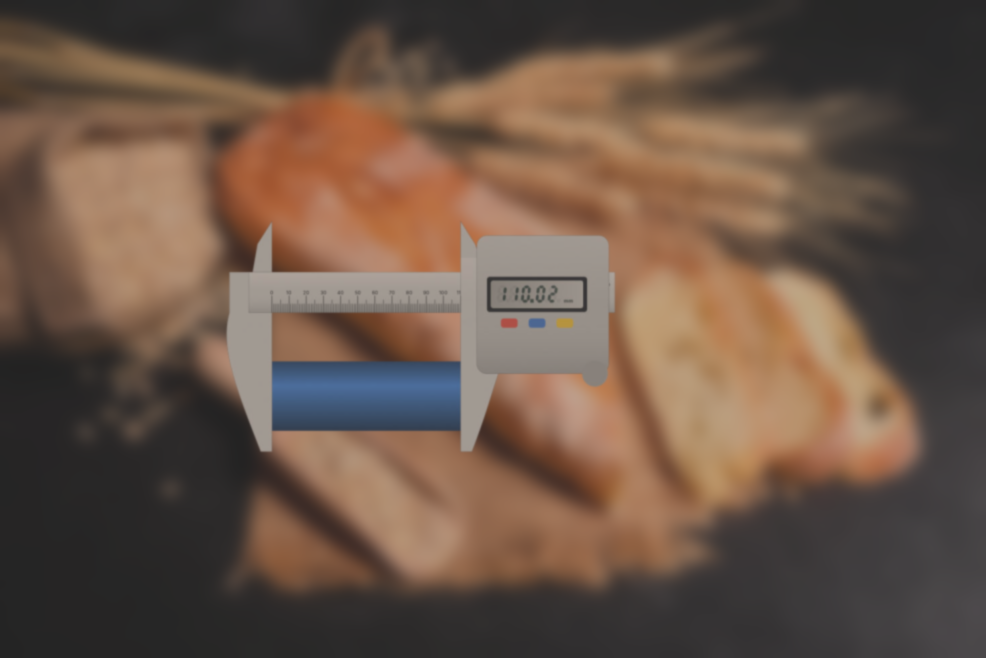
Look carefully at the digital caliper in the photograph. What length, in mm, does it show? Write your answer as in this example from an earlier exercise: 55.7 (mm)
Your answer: 110.02 (mm)
